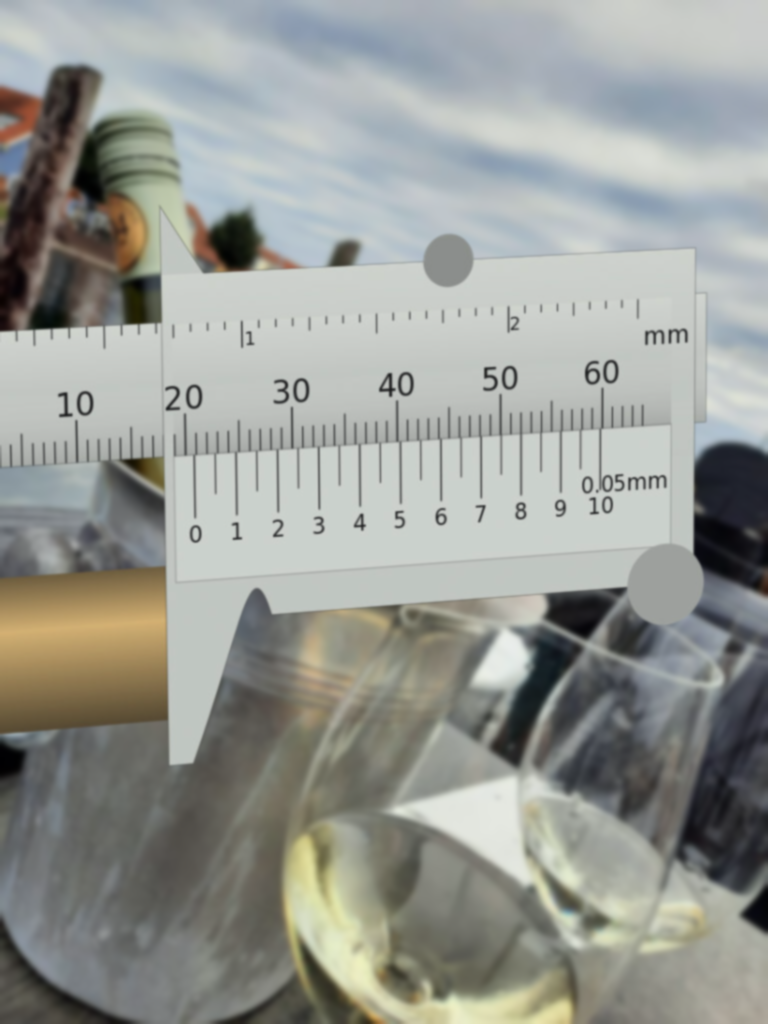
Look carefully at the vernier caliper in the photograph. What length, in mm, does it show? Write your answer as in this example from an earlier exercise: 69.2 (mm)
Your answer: 20.8 (mm)
